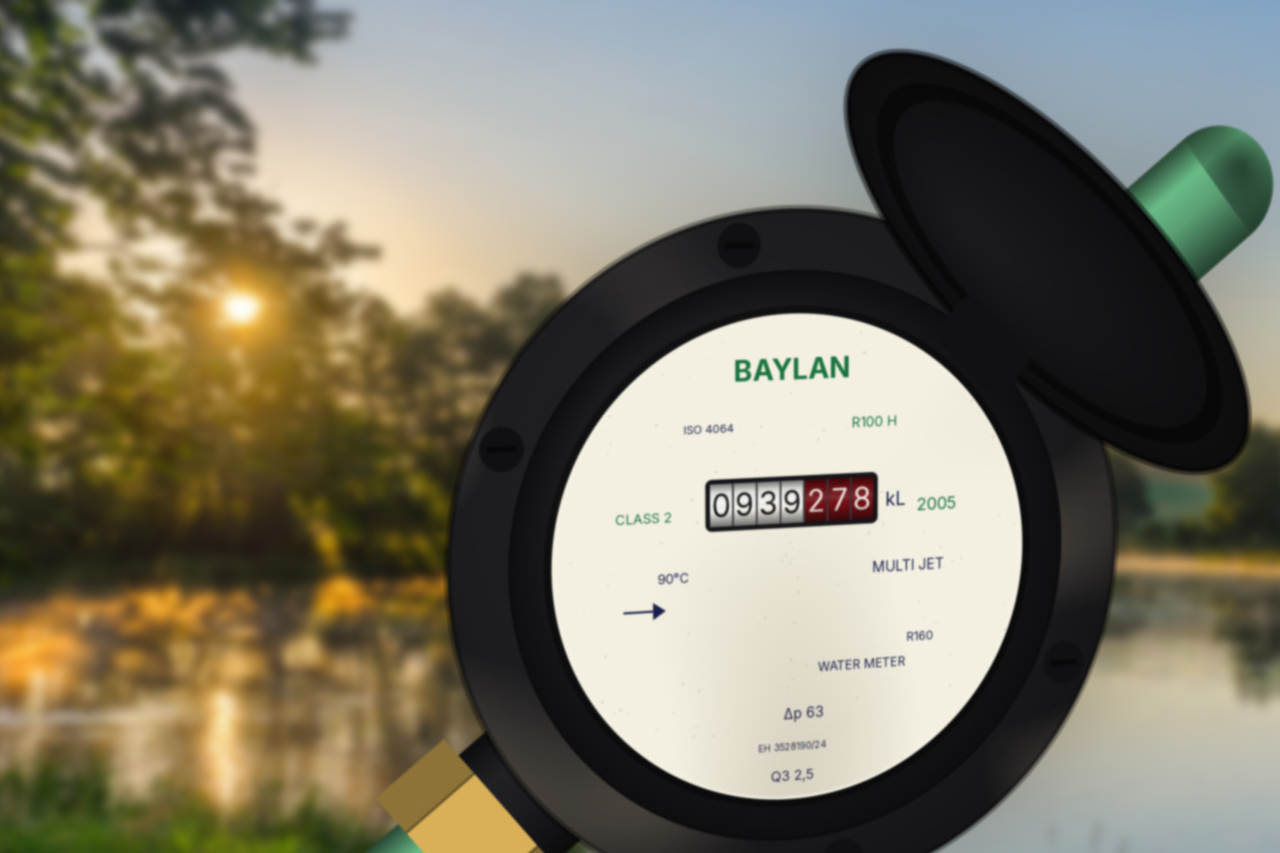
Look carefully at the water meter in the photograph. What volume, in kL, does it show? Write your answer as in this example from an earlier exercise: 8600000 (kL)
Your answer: 939.278 (kL)
